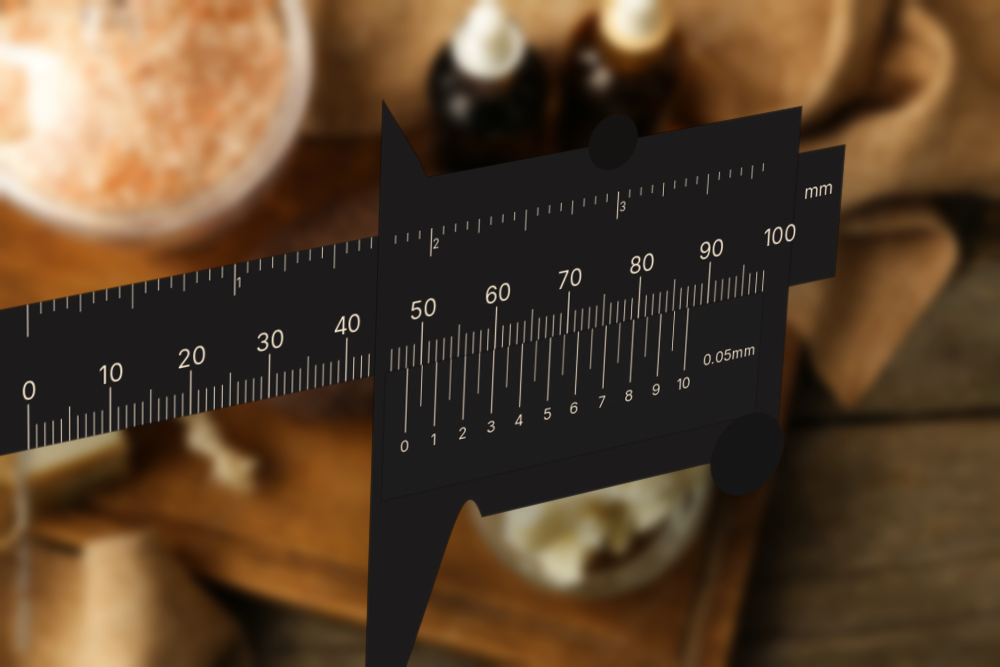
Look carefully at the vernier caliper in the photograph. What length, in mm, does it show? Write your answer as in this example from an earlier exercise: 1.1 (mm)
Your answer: 48.2 (mm)
